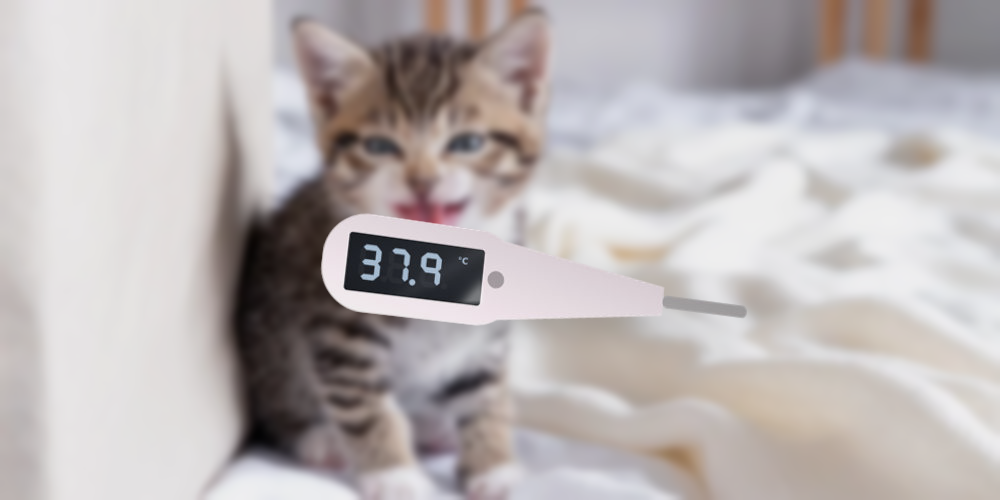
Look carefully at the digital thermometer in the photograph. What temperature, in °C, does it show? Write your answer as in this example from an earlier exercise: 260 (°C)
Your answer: 37.9 (°C)
